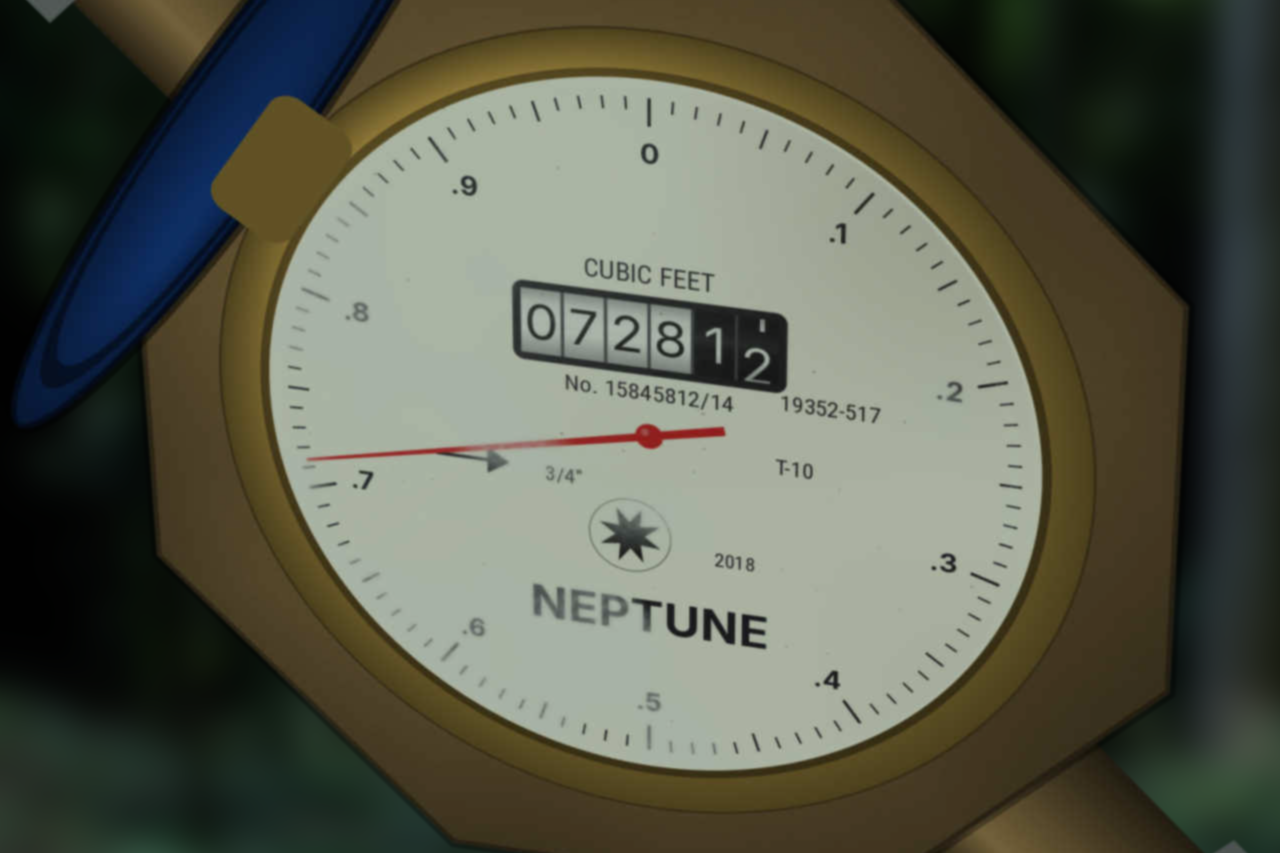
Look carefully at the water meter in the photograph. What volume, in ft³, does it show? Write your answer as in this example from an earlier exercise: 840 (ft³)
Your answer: 72811.71 (ft³)
